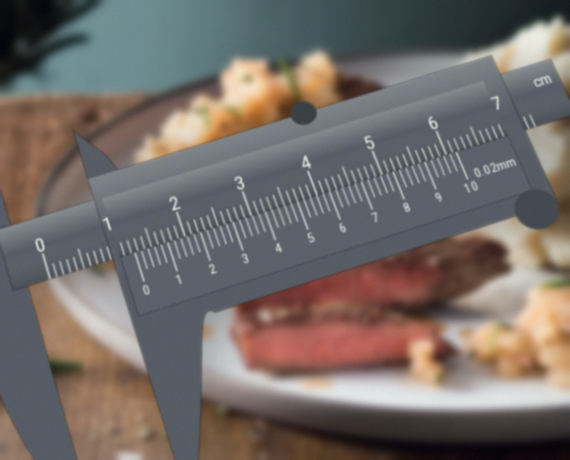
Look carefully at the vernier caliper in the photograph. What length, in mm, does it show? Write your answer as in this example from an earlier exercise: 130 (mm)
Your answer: 12.5 (mm)
